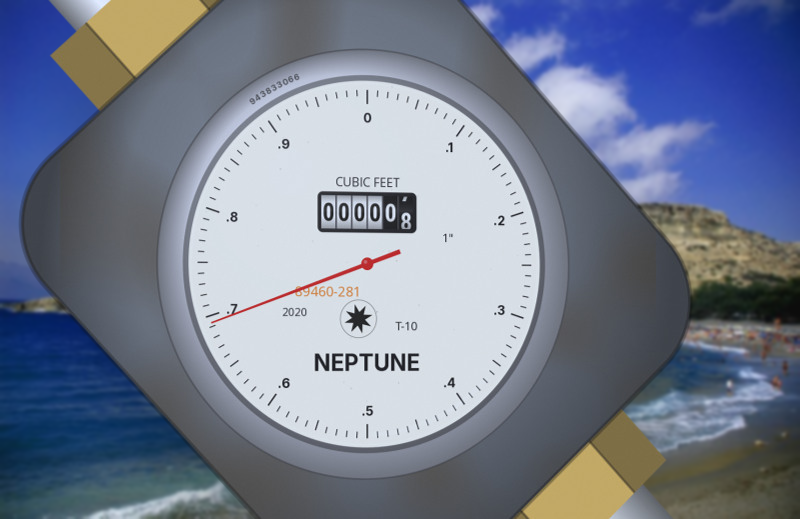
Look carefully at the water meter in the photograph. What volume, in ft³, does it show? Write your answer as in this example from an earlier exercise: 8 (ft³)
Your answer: 7.69 (ft³)
